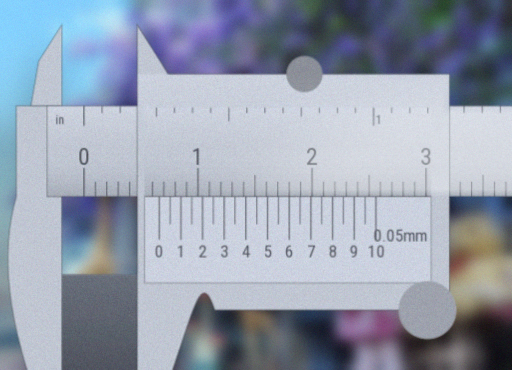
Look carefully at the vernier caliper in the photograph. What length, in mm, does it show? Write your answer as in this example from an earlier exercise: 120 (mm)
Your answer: 6.6 (mm)
